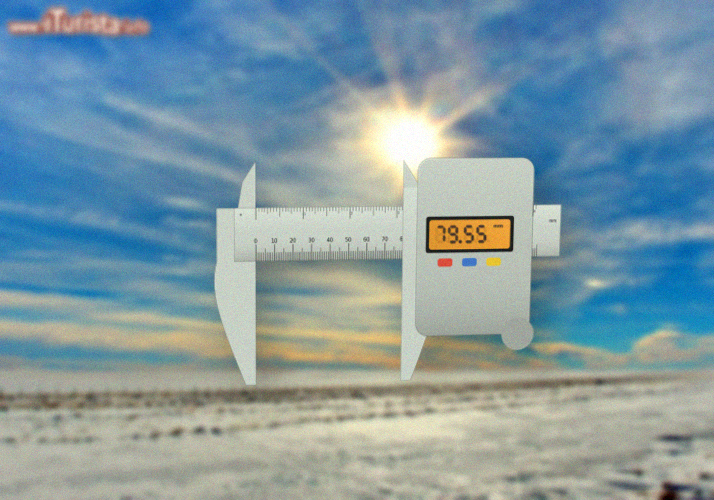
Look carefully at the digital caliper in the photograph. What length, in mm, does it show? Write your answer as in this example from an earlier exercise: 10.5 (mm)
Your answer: 79.55 (mm)
